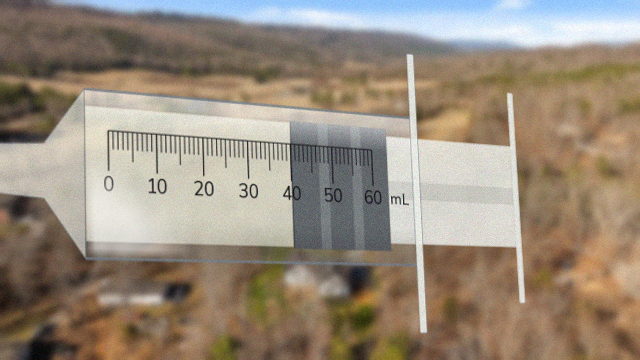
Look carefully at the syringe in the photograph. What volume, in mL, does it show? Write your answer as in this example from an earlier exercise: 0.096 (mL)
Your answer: 40 (mL)
